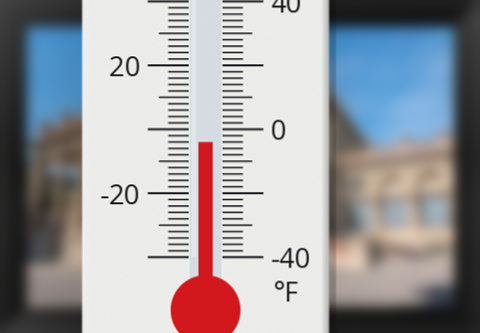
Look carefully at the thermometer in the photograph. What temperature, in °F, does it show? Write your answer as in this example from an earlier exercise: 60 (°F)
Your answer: -4 (°F)
